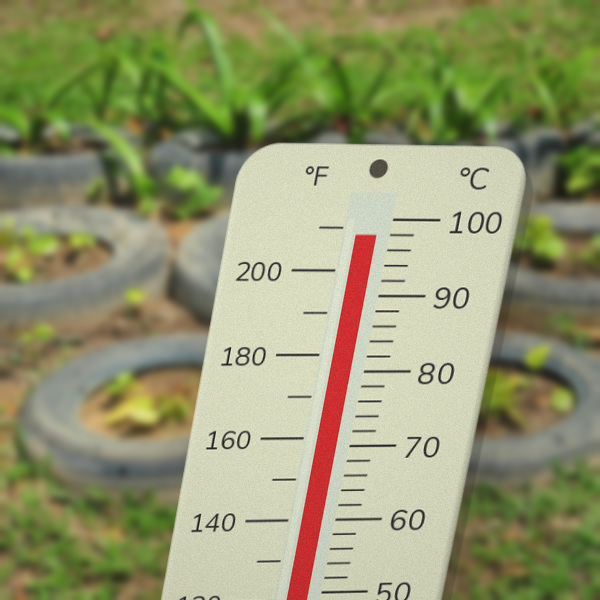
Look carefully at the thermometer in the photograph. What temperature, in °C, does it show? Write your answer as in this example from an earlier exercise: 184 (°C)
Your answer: 98 (°C)
